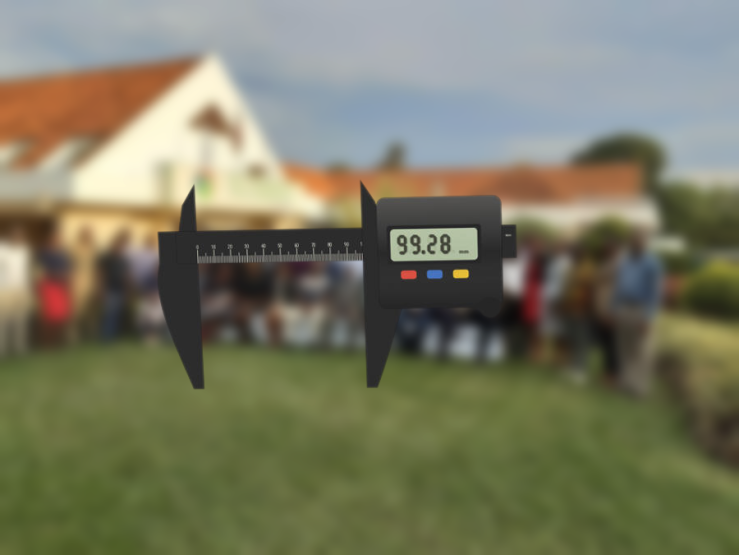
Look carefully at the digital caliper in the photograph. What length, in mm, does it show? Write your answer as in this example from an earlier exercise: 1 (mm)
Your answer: 99.28 (mm)
